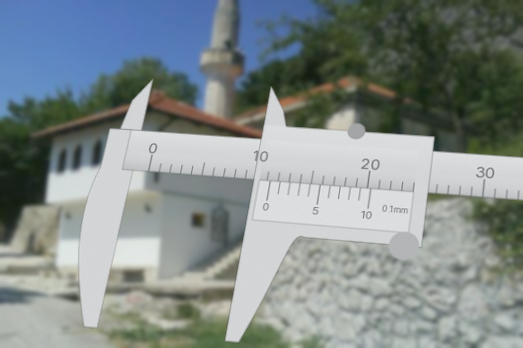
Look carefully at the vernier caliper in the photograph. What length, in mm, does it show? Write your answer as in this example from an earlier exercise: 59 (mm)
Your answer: 11.3 (mm)
